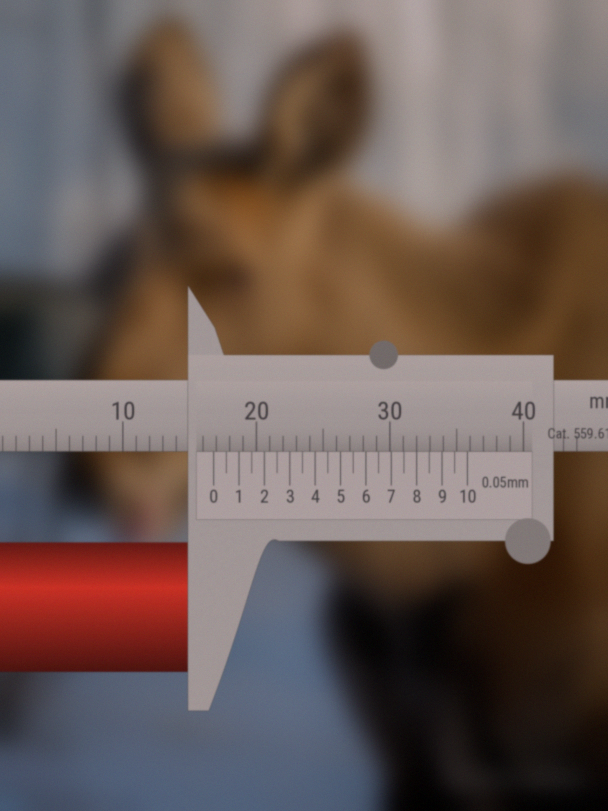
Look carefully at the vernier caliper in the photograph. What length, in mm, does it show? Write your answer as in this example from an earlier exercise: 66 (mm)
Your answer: 16.8 (mm)
